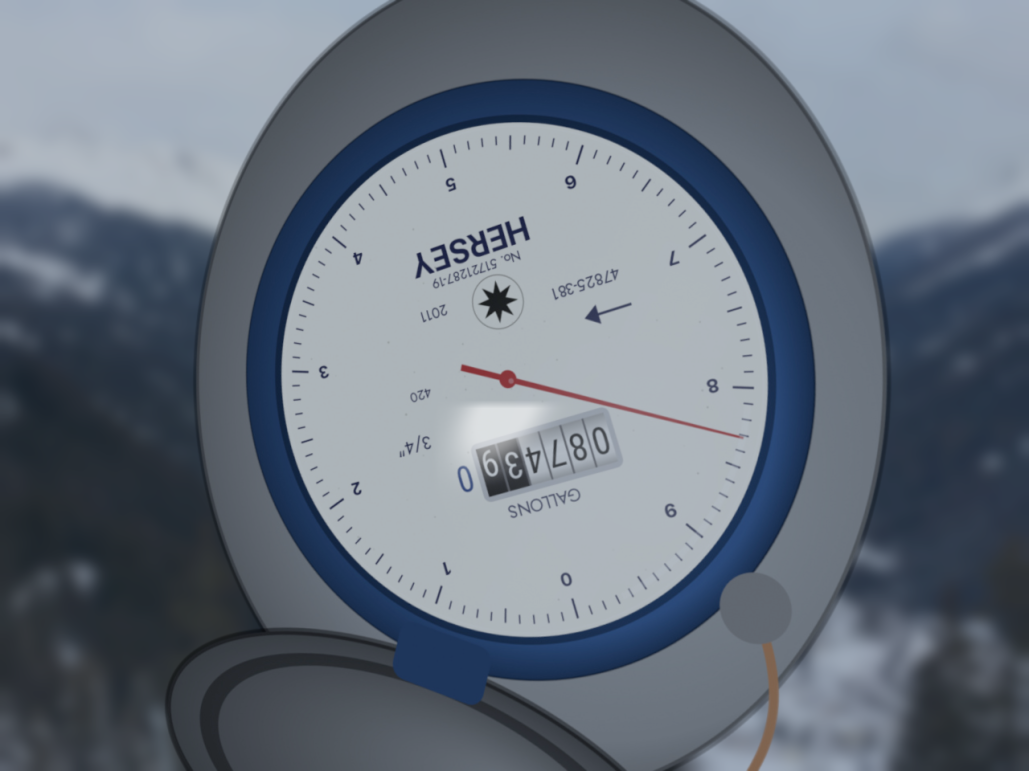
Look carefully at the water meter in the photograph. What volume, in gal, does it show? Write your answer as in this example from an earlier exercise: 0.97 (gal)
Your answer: 874388.3 (gal)
